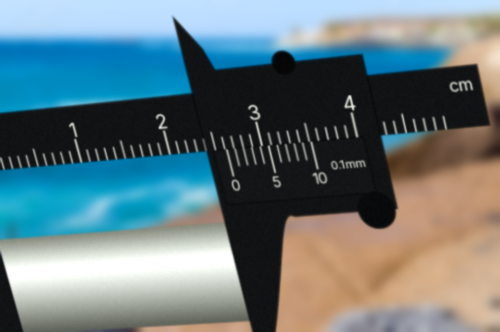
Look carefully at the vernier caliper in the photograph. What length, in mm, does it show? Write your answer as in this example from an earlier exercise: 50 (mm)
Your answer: 26.2 (mm)
